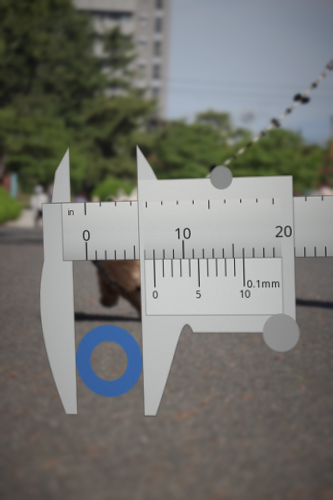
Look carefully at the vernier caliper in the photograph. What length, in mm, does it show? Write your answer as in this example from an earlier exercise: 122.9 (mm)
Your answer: 7.0 (mm)
